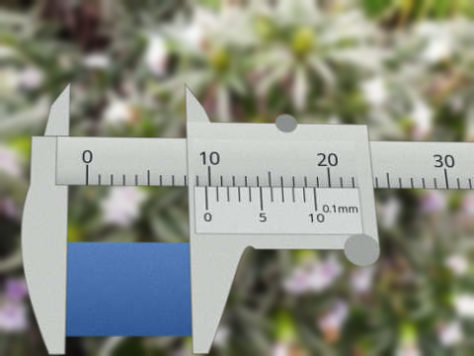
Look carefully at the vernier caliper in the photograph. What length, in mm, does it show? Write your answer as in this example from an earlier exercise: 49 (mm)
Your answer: 9.7 (mm)
